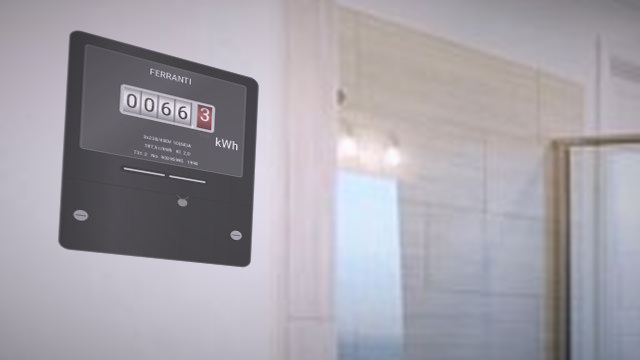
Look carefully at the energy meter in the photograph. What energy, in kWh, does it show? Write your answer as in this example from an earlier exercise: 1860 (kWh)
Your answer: 66.3 (kWh)
